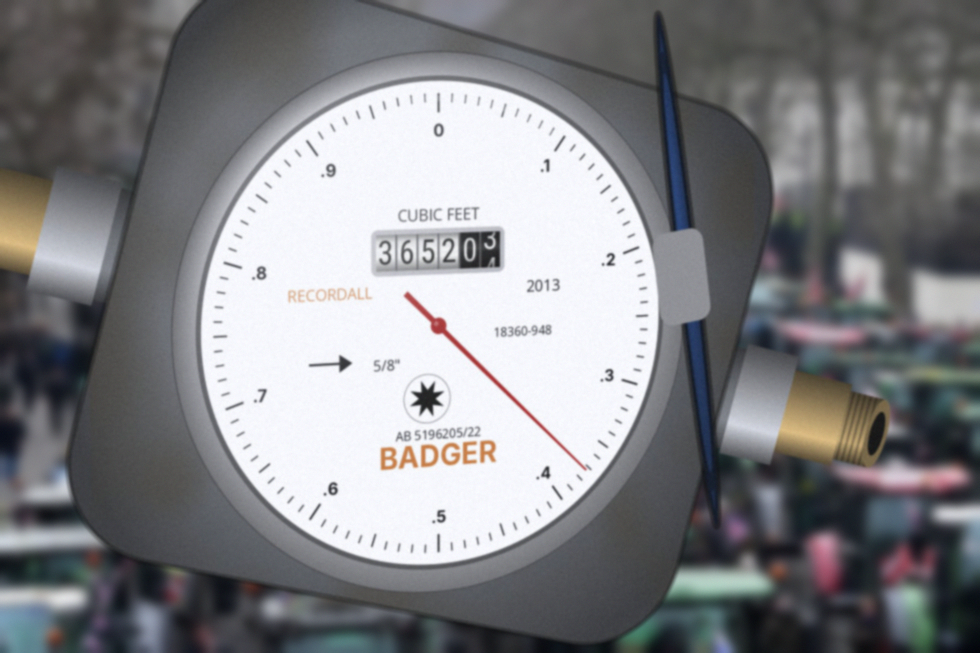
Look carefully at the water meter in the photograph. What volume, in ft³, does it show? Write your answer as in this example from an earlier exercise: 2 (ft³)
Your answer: 365203.37 (ft³)
